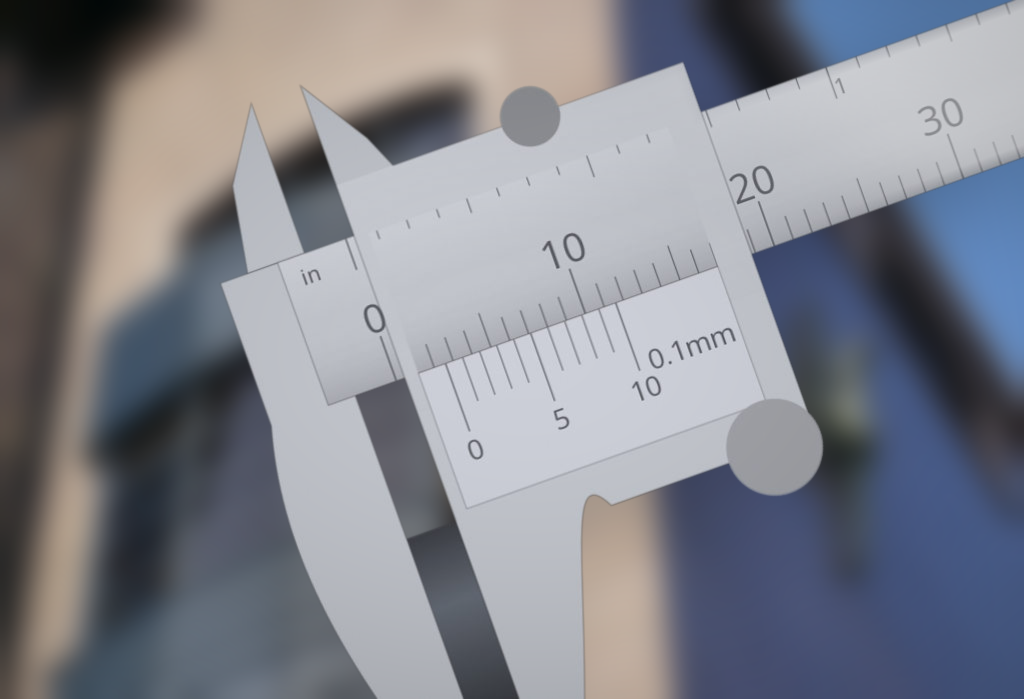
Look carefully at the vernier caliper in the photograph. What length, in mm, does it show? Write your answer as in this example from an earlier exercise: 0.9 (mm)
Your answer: 2.6 (mm)
